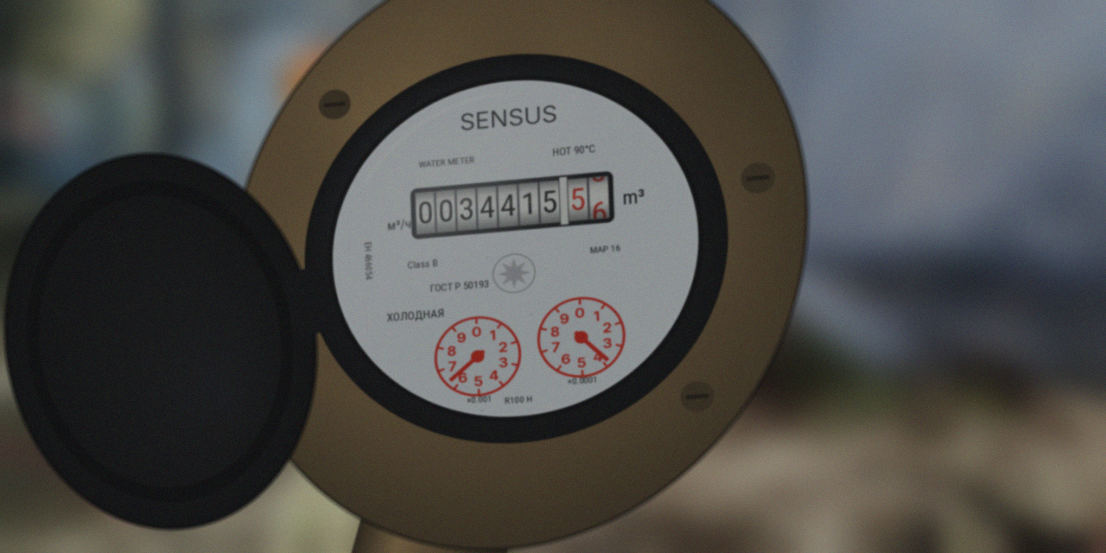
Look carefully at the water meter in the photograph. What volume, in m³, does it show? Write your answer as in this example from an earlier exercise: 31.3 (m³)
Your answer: 34415.5563 (m³)
